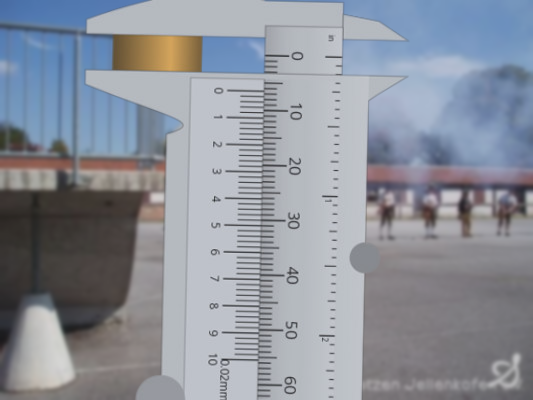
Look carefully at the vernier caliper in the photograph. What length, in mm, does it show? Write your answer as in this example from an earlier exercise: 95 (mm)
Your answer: 6.5 (mm)
